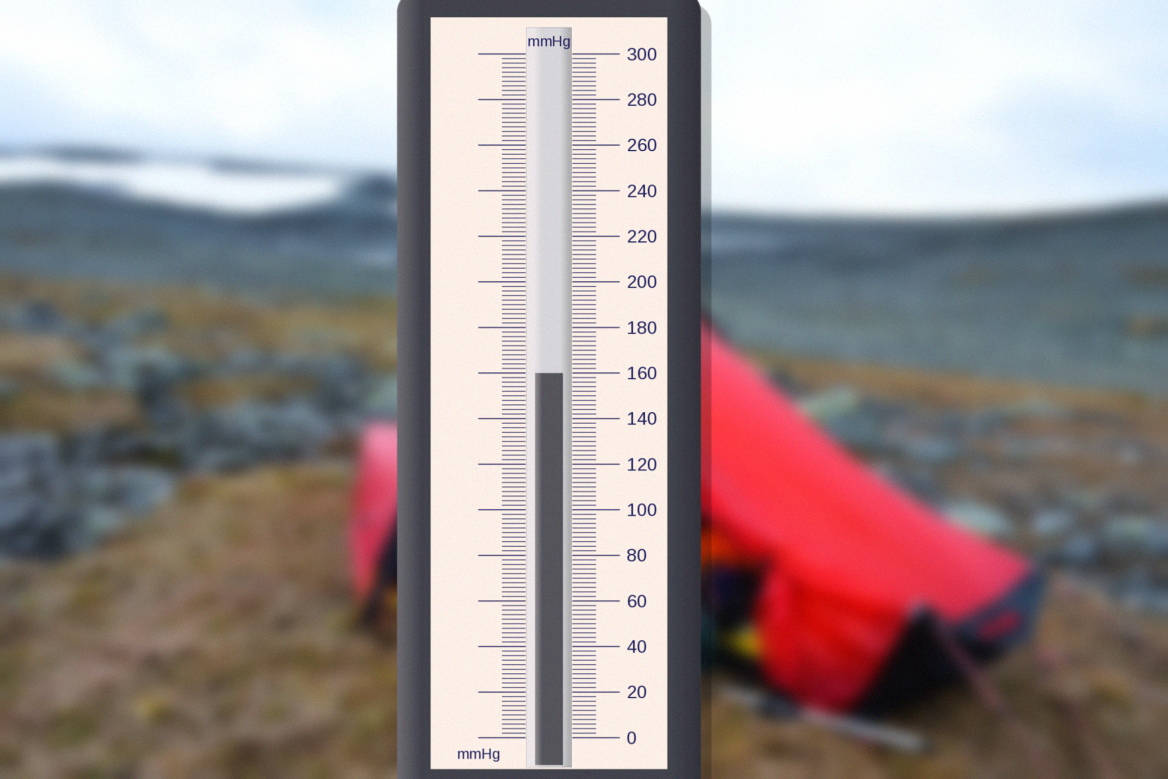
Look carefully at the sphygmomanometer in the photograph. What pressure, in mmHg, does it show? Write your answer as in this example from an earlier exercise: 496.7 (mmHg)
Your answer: 160 (mmHg)
